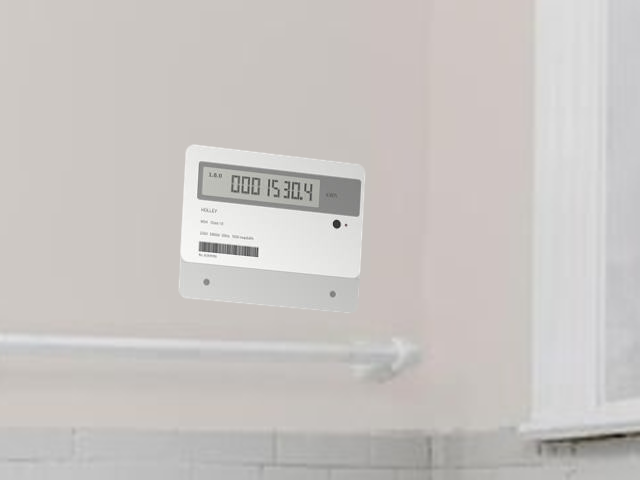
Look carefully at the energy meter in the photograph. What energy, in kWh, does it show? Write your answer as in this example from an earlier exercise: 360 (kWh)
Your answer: 1530.4 (kWh)
